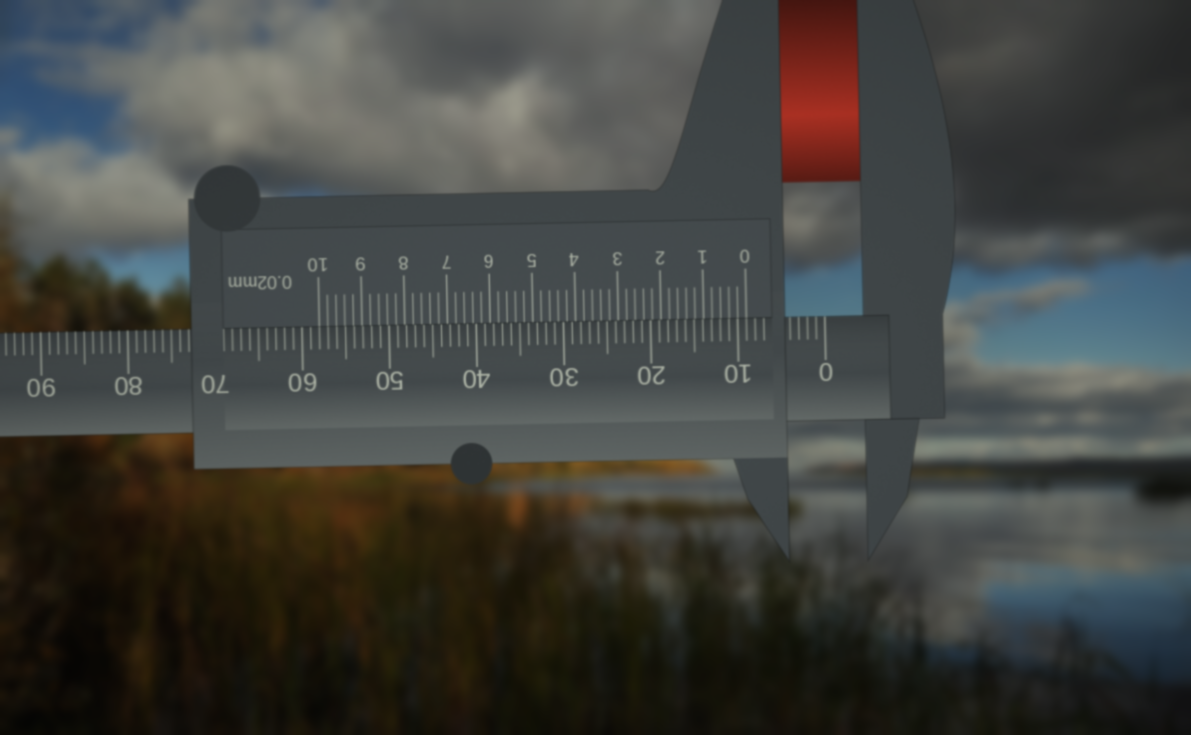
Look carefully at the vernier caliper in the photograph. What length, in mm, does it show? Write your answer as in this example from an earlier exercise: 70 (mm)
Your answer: 9.0 (mm)
